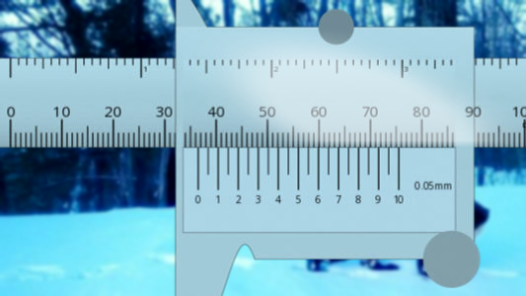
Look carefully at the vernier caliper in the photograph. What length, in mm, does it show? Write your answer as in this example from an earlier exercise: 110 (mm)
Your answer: 36.5 (mm)
